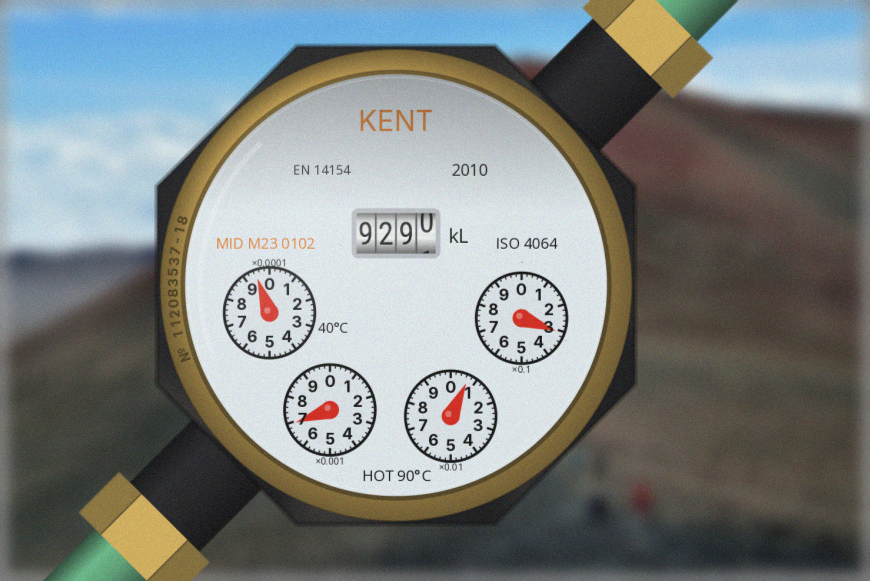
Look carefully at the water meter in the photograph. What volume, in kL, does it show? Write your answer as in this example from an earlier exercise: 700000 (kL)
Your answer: 9290.3069 (kL)
